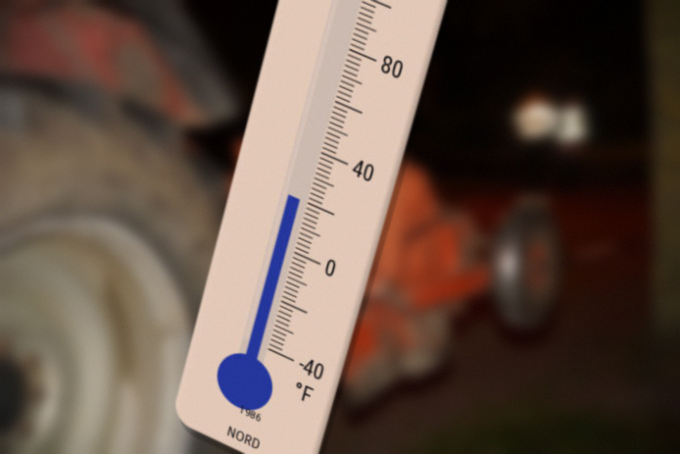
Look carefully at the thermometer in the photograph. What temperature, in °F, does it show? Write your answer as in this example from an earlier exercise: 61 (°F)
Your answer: 20 (°F)
